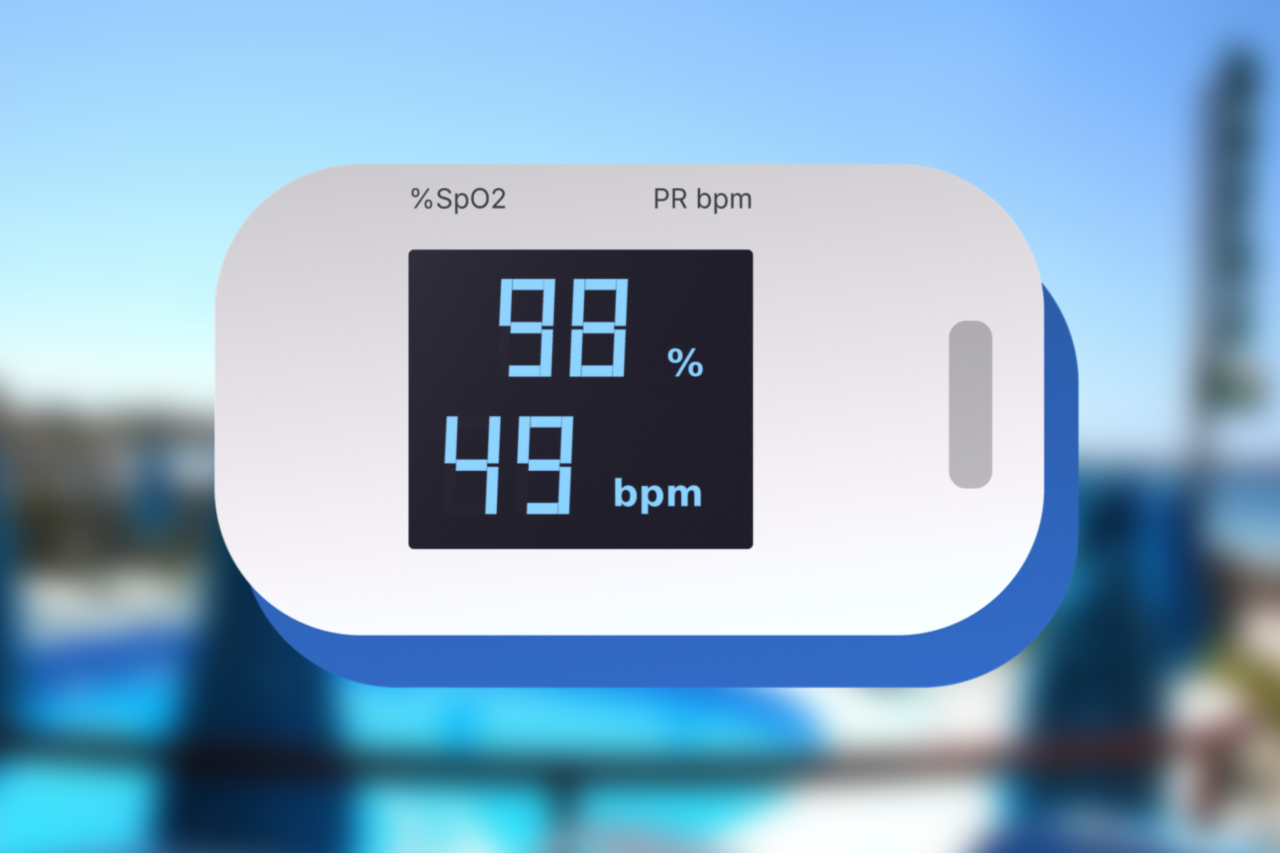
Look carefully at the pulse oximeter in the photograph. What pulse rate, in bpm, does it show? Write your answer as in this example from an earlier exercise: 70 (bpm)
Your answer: 49 (bpm)
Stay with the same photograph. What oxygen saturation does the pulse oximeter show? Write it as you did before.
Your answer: 98 (%)
